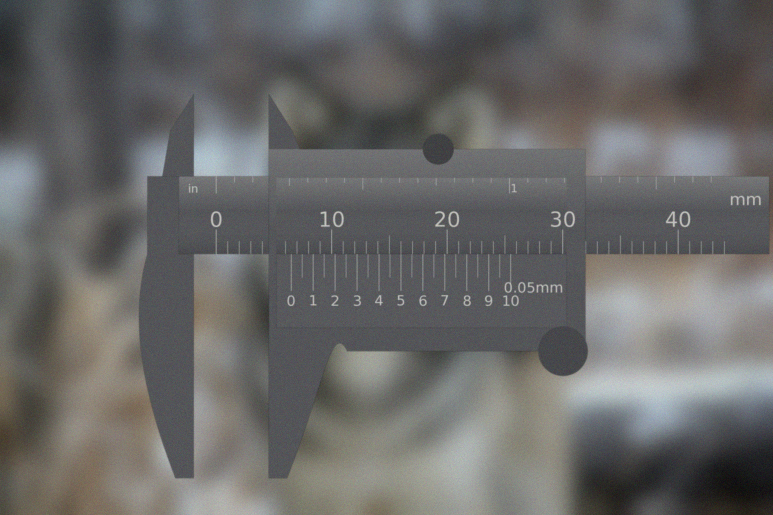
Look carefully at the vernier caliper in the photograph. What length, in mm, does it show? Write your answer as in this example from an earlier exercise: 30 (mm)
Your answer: 6.5 (mm)
